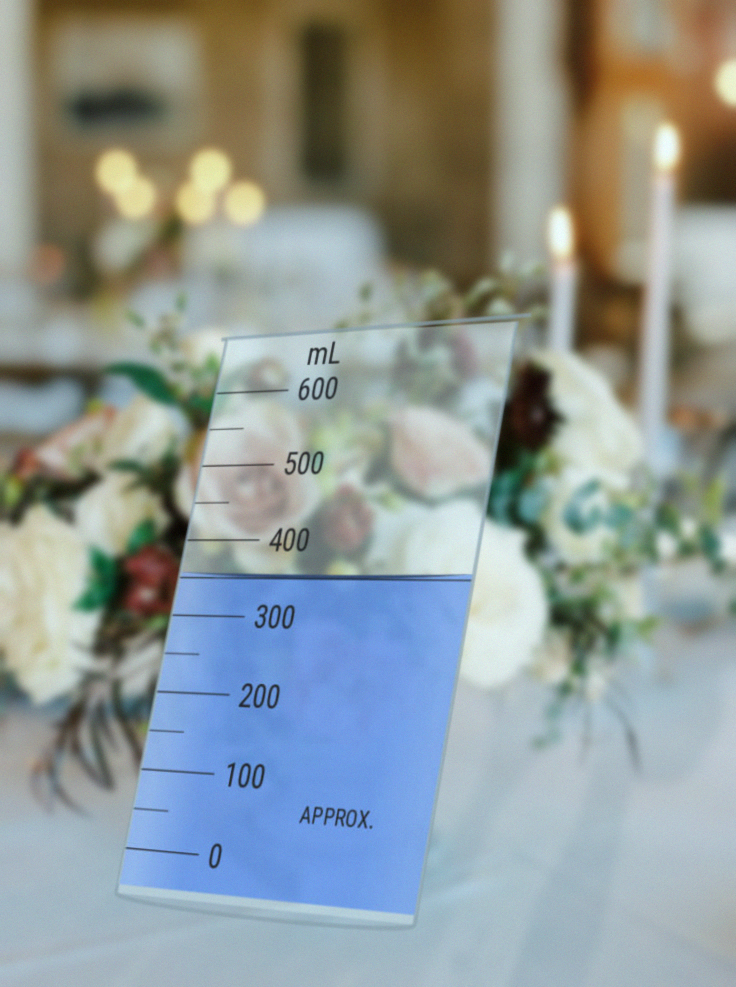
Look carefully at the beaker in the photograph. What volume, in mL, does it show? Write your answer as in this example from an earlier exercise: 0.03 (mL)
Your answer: 350 (mL)
